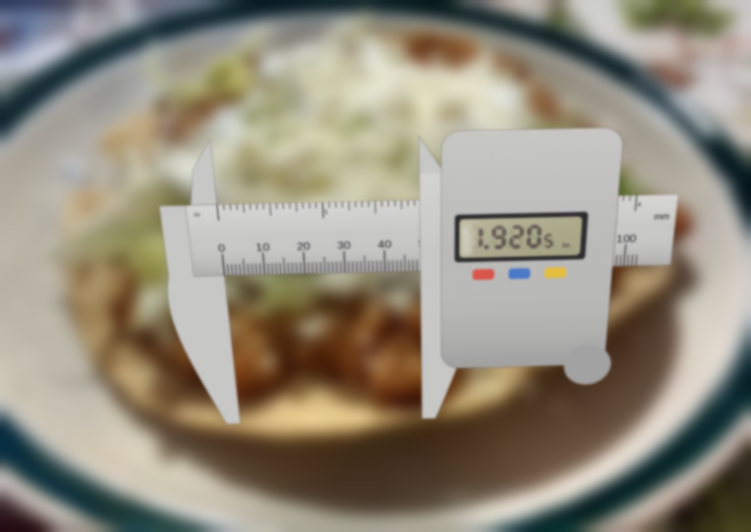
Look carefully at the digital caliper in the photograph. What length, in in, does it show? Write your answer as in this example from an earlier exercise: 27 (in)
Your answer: 1.9205 (in)
